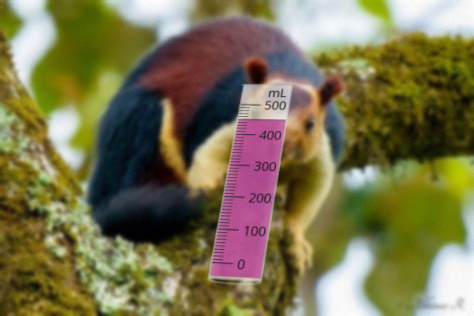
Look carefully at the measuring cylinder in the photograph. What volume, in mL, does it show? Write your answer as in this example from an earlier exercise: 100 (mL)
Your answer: 450 (mL)
